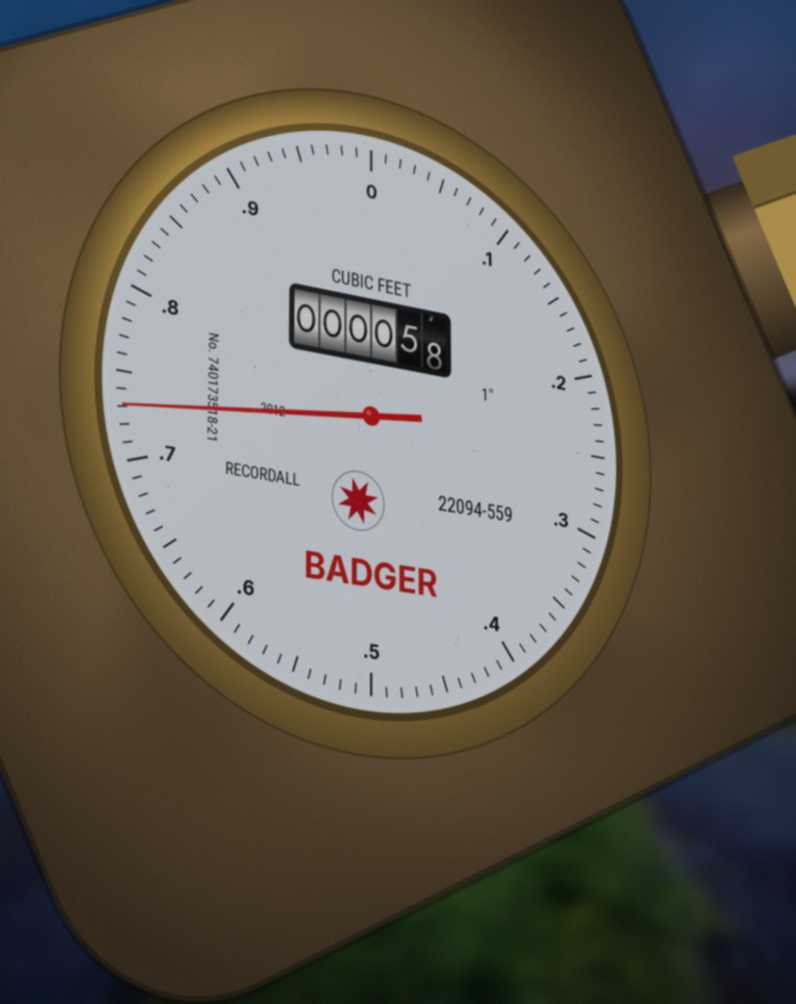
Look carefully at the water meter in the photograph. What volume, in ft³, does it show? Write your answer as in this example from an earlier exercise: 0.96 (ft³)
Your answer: 57.73 (ft³)
